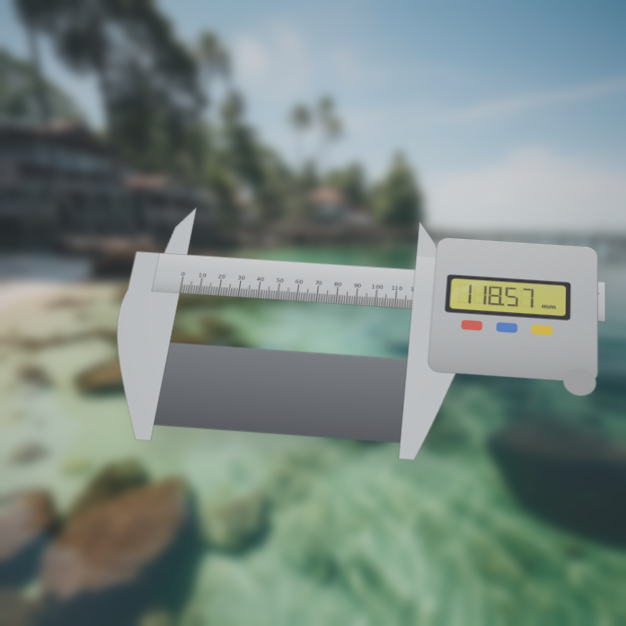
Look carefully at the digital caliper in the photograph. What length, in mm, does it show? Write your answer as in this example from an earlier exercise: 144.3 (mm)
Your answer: 118.57 (mm)
